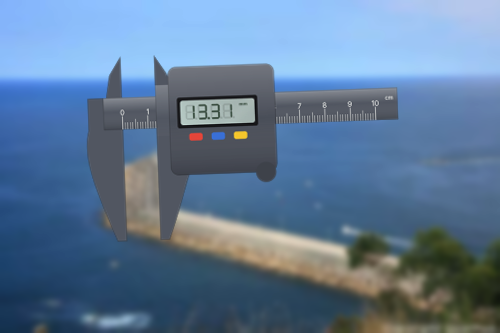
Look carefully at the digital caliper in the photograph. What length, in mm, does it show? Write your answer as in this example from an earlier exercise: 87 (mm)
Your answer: 13.31 (mm)
